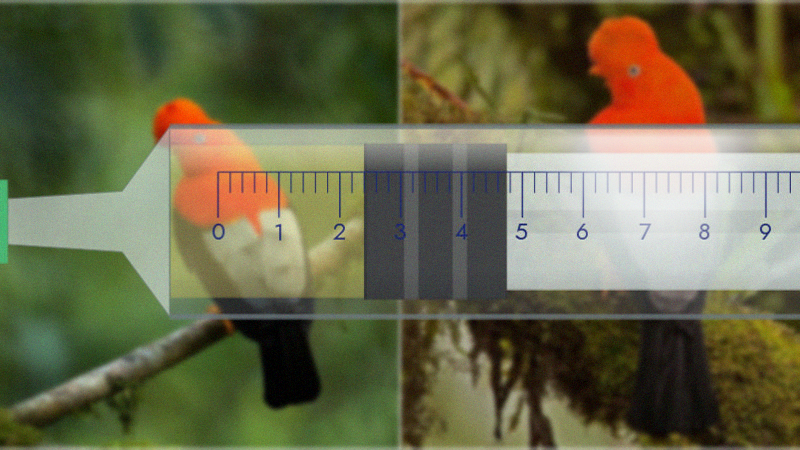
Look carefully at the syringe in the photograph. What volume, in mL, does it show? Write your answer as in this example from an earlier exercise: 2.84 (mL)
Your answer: 2.4 (mL)
